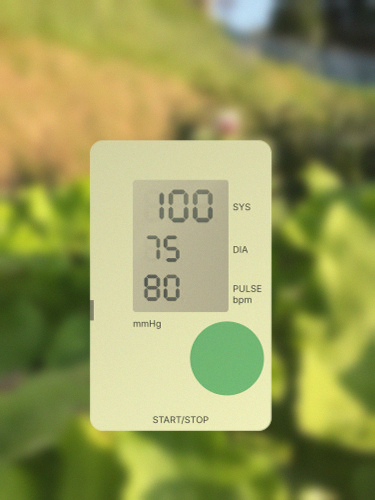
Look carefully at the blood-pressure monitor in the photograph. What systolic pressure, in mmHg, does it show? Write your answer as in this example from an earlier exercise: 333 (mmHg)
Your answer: 100 (mmHg)
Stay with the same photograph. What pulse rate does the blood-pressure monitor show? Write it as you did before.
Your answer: 80 (bpm)
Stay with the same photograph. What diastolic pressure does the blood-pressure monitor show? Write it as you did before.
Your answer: 75 (mmHg)
